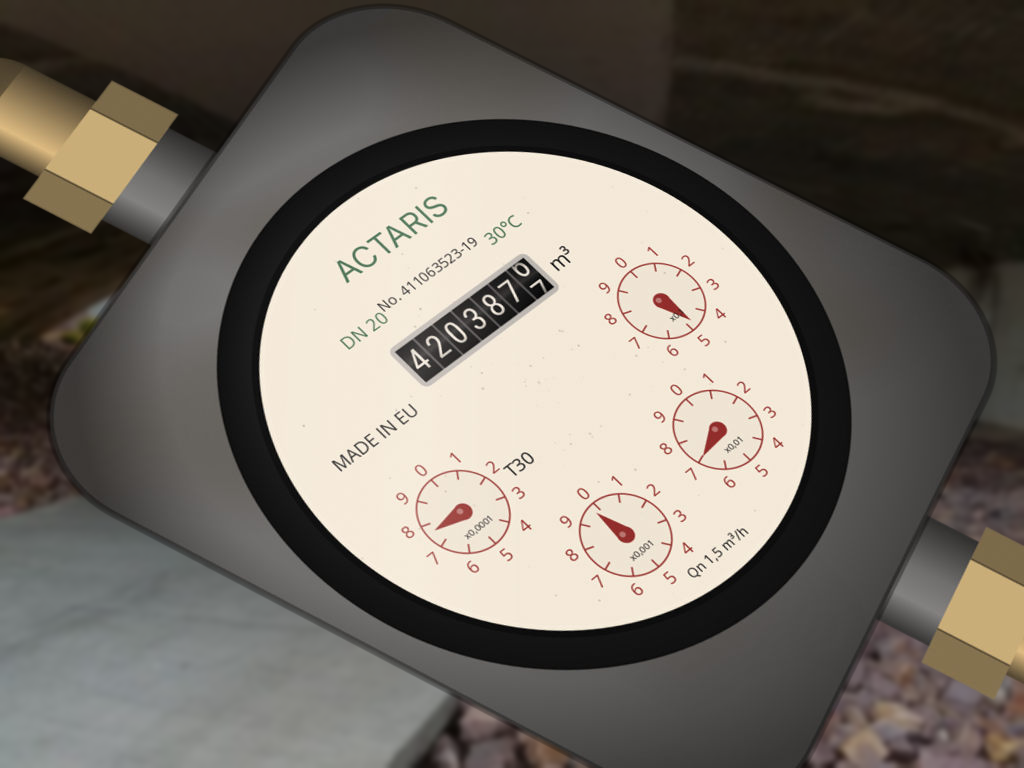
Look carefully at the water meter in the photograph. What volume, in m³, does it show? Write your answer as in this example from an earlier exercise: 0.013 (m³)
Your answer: 4203876.4697 (m³)
